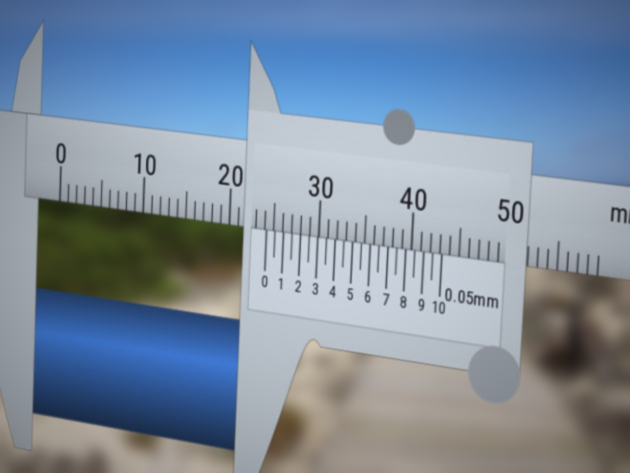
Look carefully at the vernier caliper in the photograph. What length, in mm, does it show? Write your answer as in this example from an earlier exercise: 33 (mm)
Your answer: 24.2 (mm)
